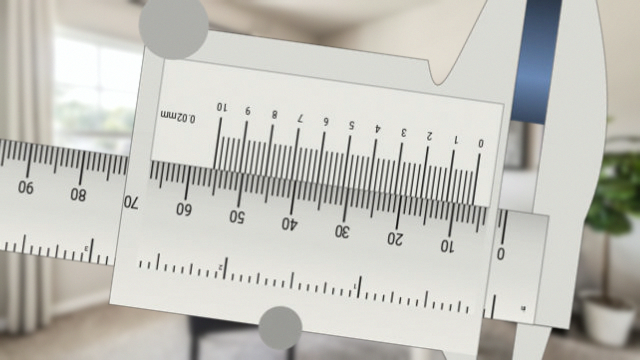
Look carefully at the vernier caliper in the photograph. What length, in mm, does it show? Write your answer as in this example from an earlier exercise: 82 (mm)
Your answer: 6.5 (mm)
